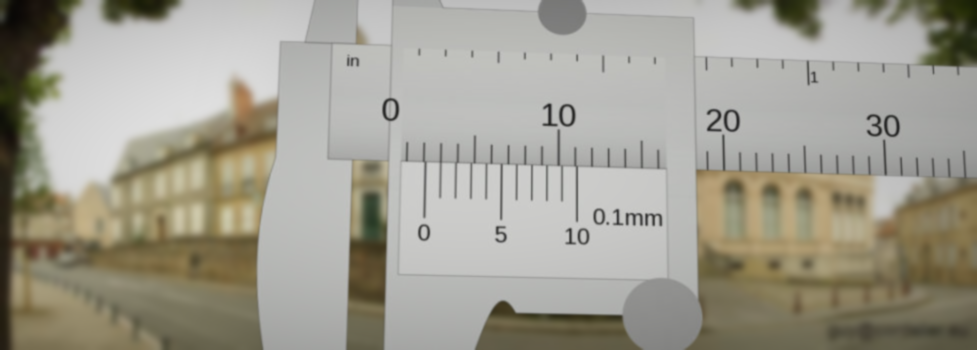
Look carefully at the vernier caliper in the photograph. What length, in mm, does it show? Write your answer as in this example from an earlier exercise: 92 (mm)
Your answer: 2.1 (mm)
